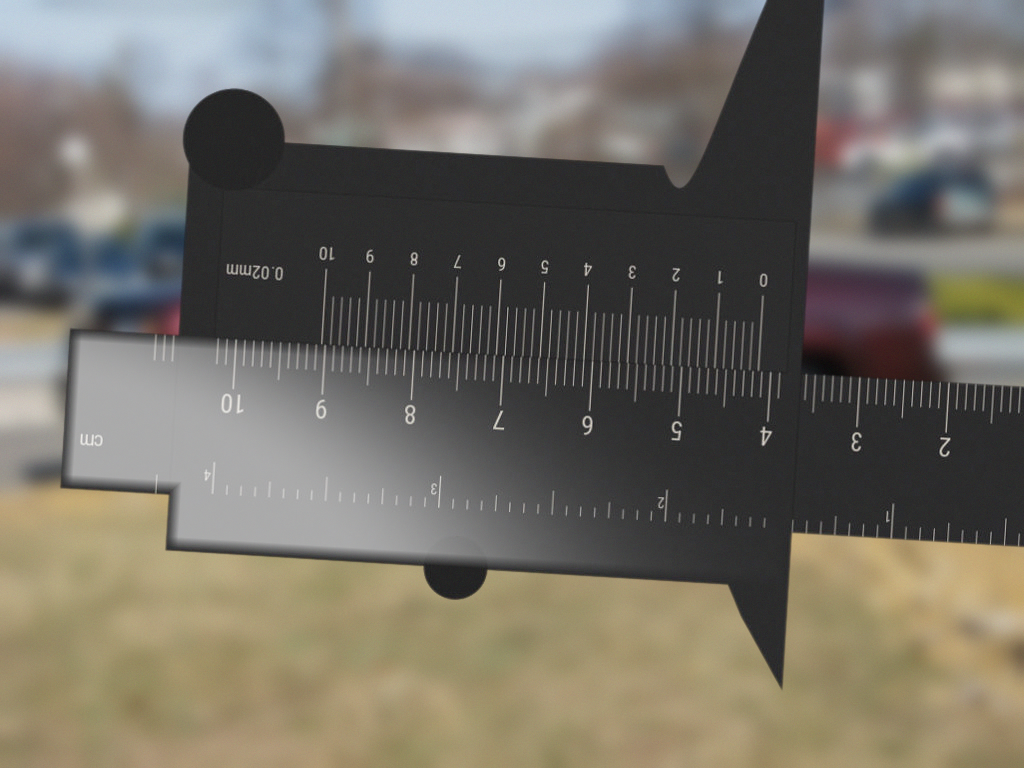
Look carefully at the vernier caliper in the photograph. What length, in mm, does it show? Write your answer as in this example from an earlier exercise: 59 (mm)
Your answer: 41.4 (mm)
